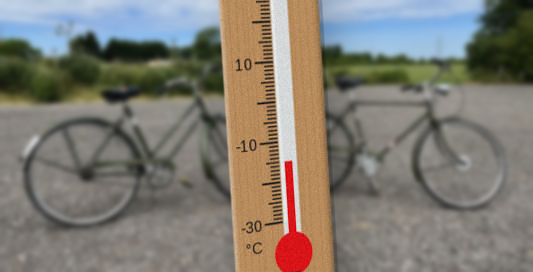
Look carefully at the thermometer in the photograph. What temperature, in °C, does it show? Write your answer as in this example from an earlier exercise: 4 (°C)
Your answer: -15 (°C)
